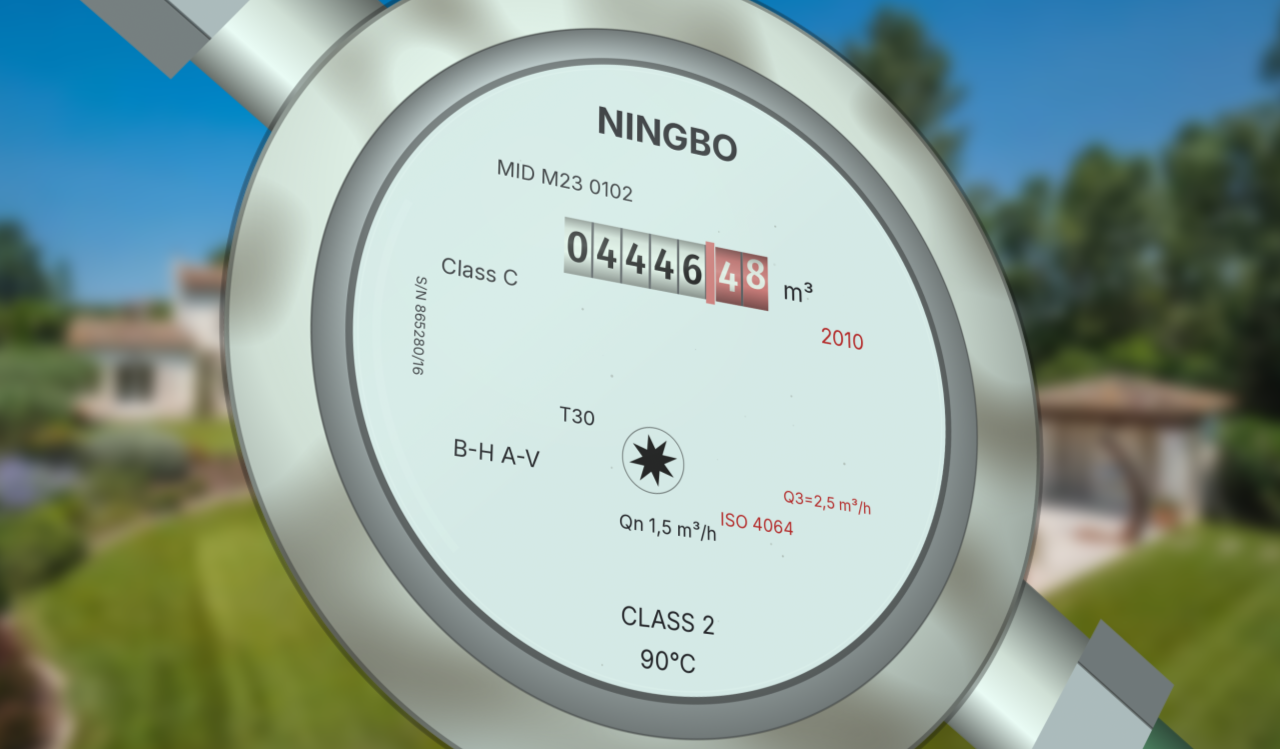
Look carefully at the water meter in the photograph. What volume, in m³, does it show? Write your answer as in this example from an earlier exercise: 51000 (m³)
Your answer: 4446.48 (m³)
